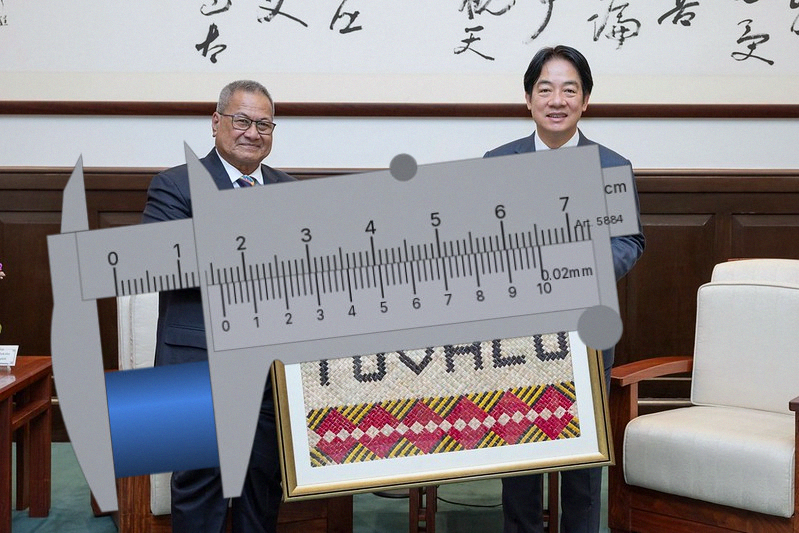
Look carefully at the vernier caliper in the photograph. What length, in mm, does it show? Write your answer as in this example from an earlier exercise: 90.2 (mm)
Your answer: 16.2 (mm)
